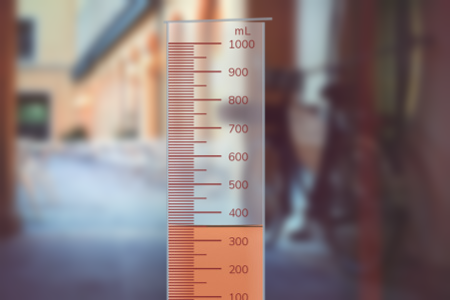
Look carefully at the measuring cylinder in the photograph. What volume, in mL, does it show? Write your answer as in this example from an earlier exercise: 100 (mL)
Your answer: 350 (mL)
